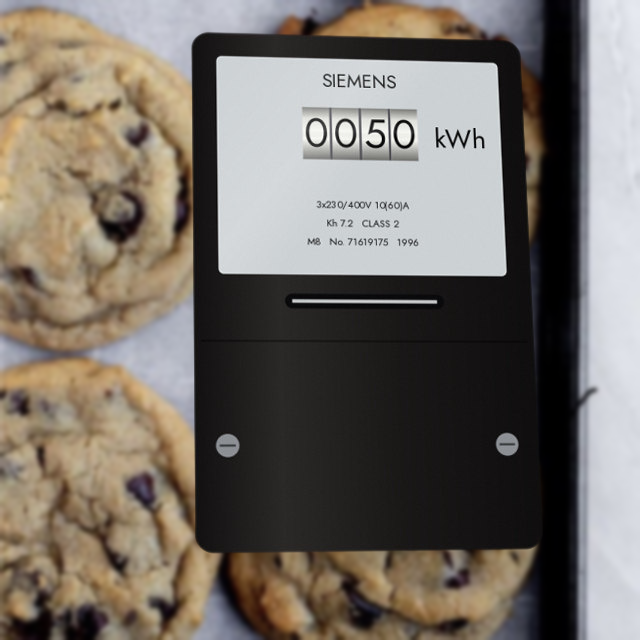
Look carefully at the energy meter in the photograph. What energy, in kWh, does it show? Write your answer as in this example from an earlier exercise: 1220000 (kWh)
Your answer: 50 (kWh)
